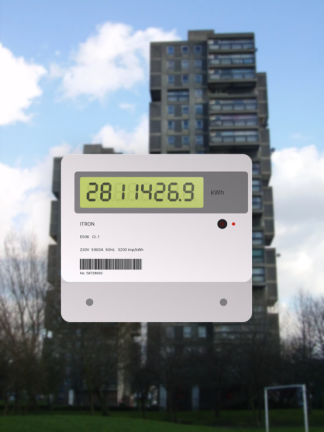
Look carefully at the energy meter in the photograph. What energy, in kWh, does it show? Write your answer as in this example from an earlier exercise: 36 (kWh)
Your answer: 2811426.9 (kWh)
